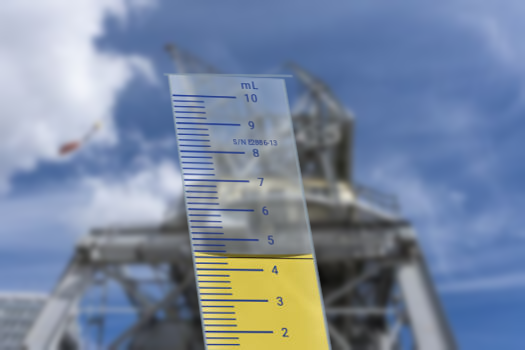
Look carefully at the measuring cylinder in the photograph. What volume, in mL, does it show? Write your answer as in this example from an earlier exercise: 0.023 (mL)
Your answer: 4.4 (mL)
